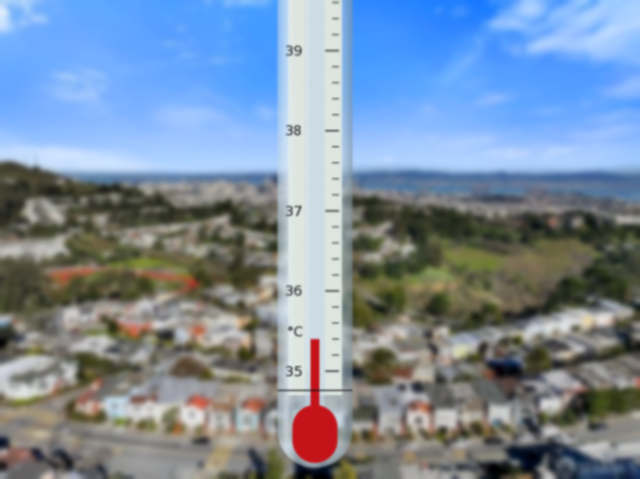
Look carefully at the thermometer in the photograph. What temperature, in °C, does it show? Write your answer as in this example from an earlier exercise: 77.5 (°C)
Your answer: 35.4 (°C)
